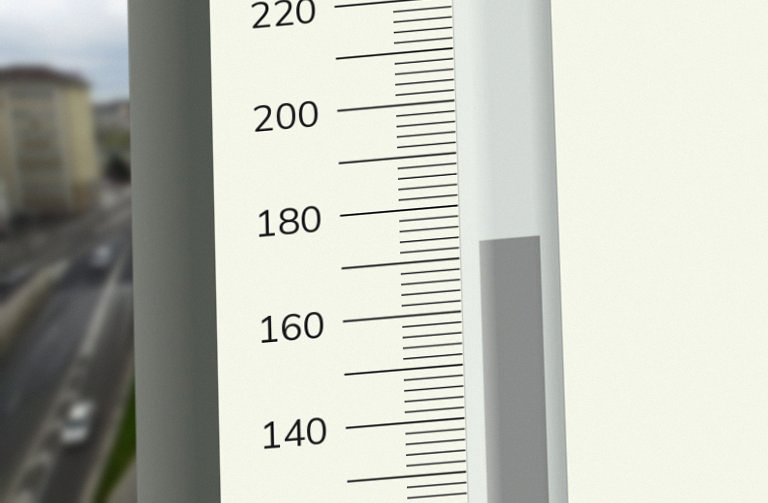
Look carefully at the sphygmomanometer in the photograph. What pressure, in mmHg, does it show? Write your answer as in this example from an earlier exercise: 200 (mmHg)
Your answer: 173 (mmHg)
